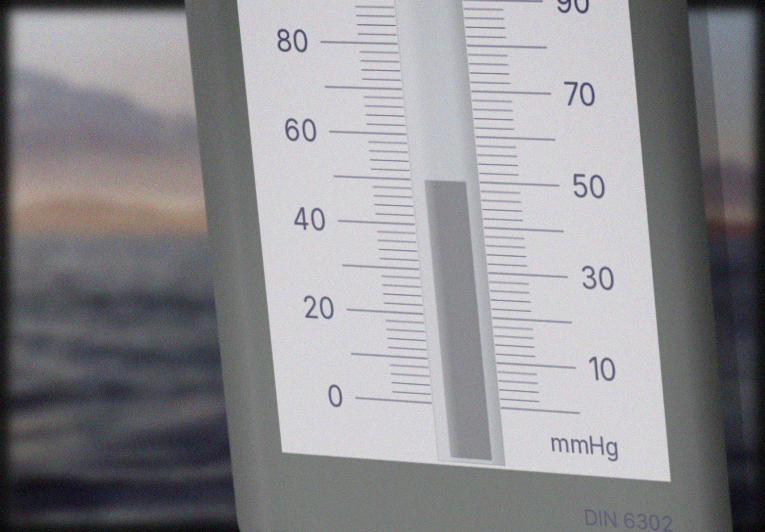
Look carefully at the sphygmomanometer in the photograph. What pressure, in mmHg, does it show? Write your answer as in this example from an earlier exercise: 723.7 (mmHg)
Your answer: 50 (mmHg)
